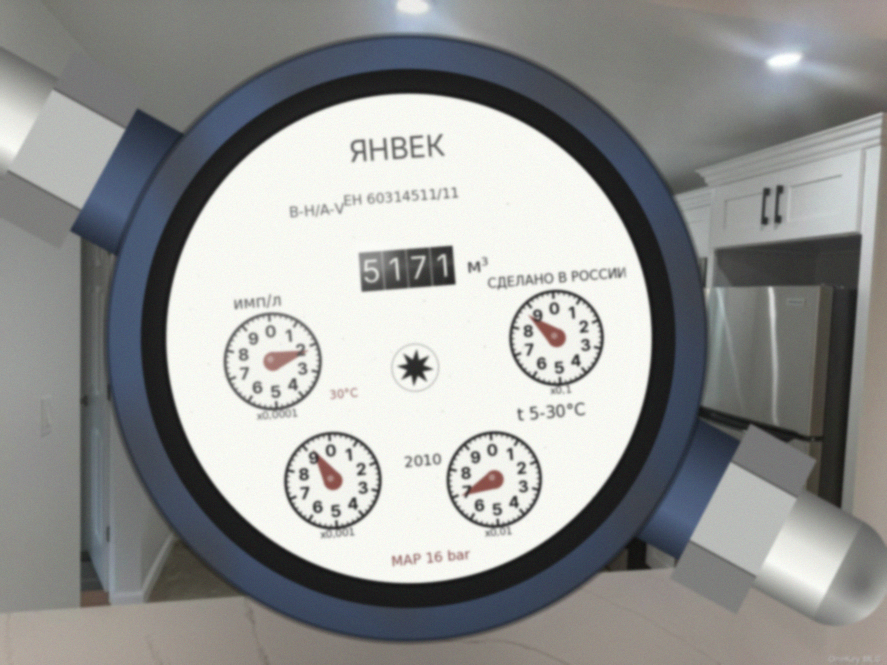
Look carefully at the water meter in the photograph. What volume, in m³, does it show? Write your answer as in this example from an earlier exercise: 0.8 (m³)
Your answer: 5171.8692 (m³)
